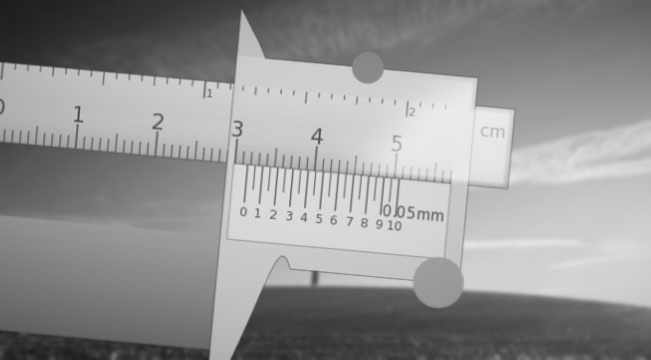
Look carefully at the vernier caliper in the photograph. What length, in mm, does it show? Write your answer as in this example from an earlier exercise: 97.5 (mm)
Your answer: 31.6 (mm)
